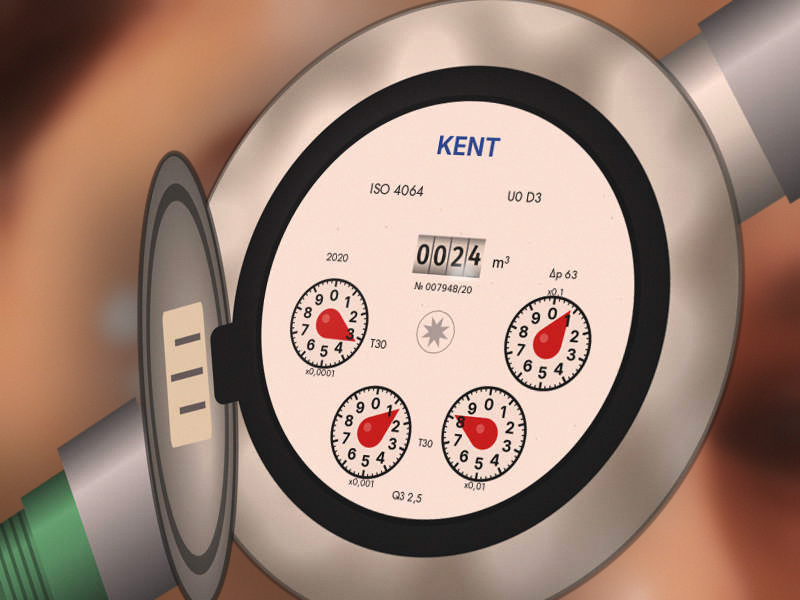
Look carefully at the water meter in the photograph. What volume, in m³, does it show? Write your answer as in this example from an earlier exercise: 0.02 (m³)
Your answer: 24.0813 (m³)
